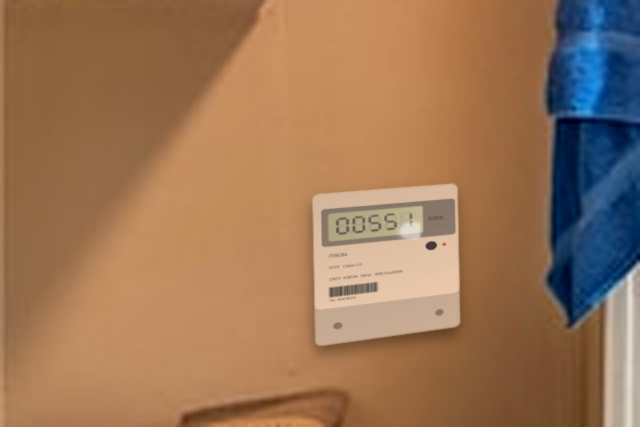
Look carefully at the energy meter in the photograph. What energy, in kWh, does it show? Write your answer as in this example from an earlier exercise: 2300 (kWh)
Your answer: 551 (kWh)
